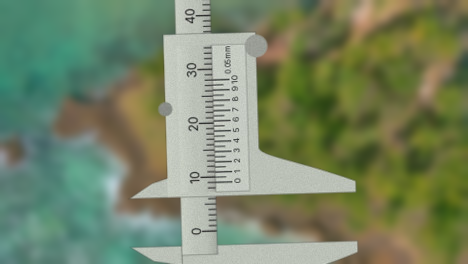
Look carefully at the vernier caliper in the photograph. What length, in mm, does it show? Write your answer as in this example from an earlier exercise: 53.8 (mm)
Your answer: 9.0 (mm)
